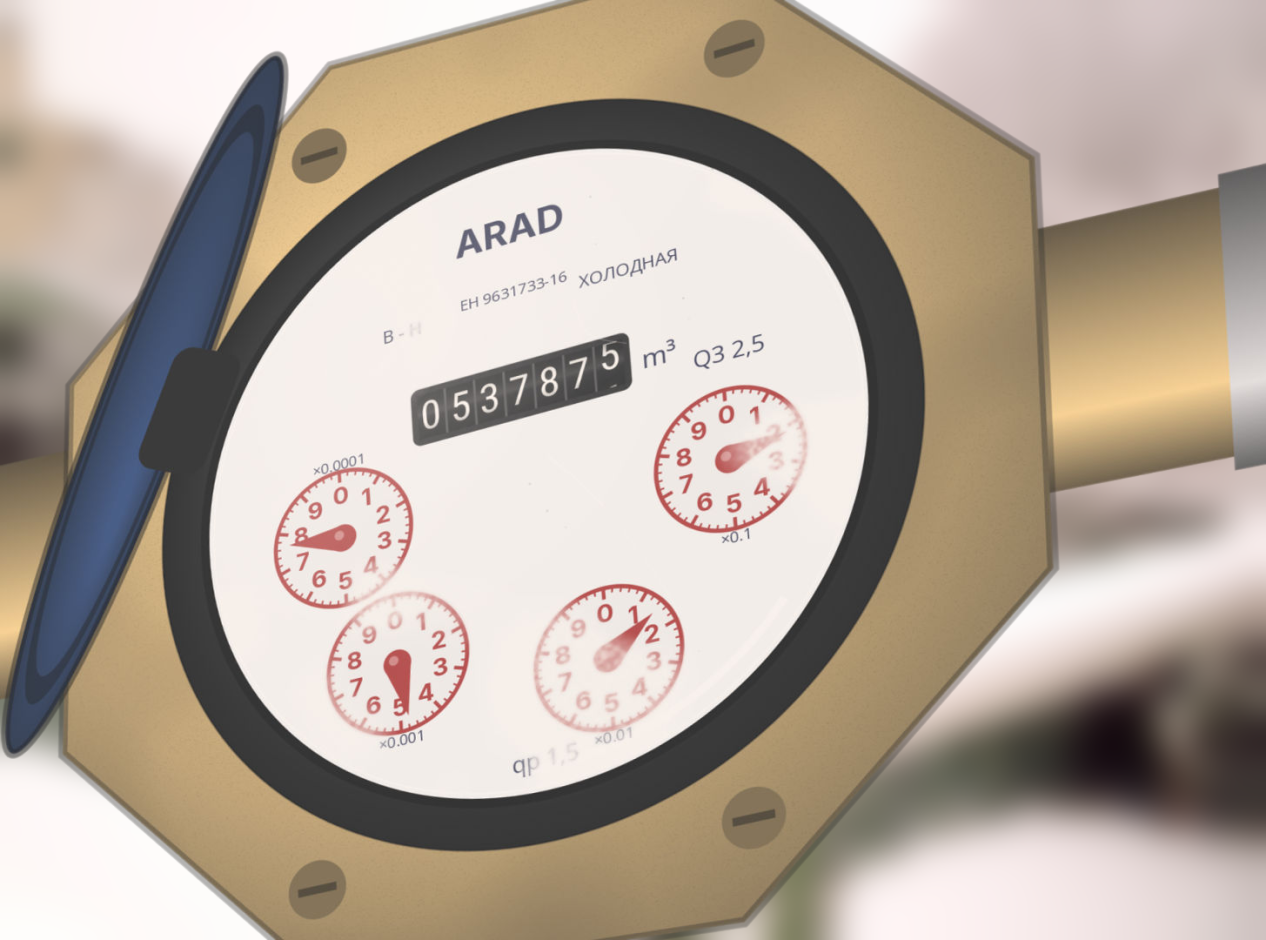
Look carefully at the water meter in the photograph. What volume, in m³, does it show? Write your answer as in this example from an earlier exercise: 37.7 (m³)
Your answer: 537875.2147 (m³)
